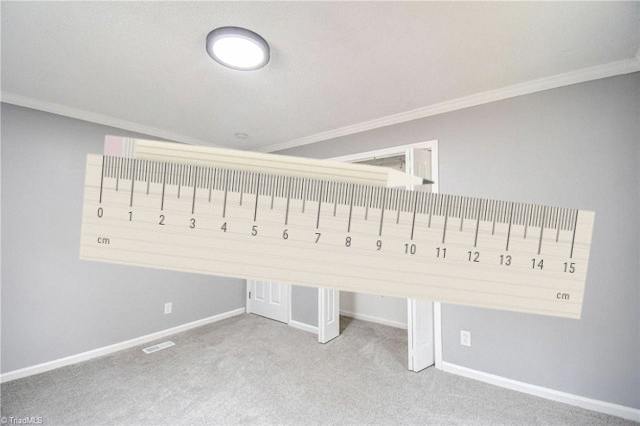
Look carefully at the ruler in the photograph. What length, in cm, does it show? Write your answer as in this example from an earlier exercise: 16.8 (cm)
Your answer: 10.5 (cm)
